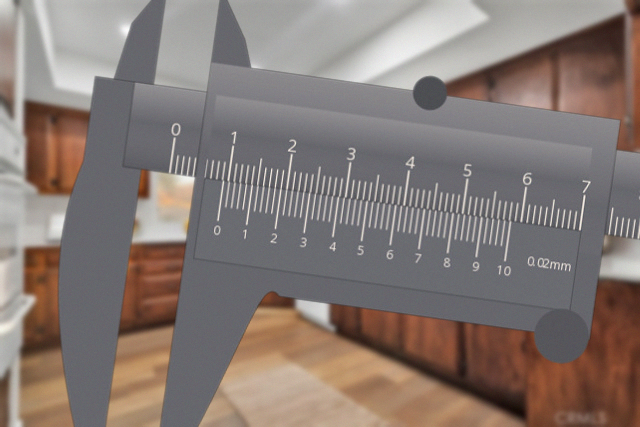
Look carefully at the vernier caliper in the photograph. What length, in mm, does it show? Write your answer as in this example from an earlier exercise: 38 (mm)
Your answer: 9.2 (mm)
